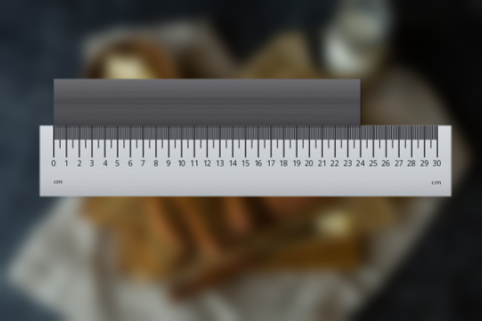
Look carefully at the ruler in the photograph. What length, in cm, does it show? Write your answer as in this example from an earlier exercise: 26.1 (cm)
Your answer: 24 (cm)
